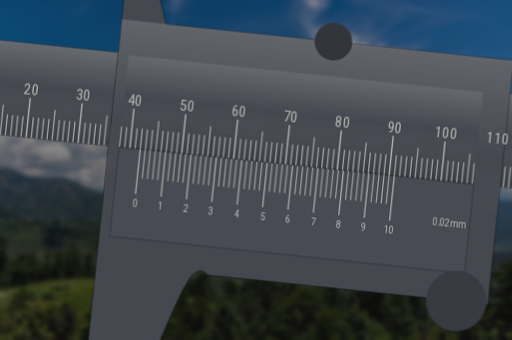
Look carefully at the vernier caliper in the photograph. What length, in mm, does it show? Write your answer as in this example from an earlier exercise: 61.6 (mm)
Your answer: 42.0 (mm)
